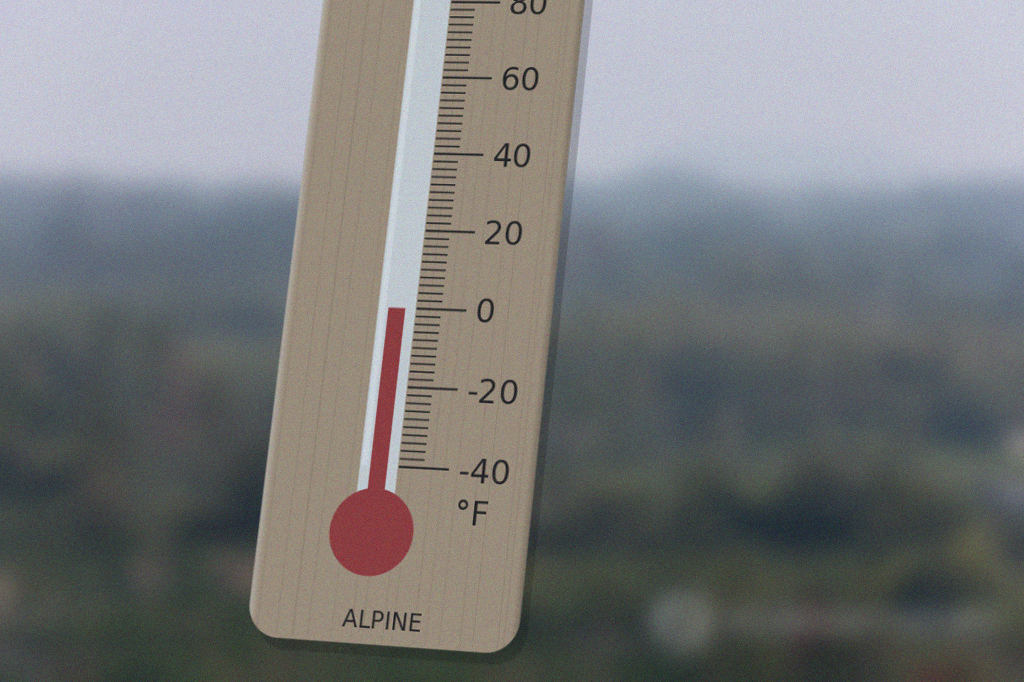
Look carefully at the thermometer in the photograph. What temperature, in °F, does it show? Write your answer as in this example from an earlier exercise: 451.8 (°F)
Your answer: 0 (°F)
